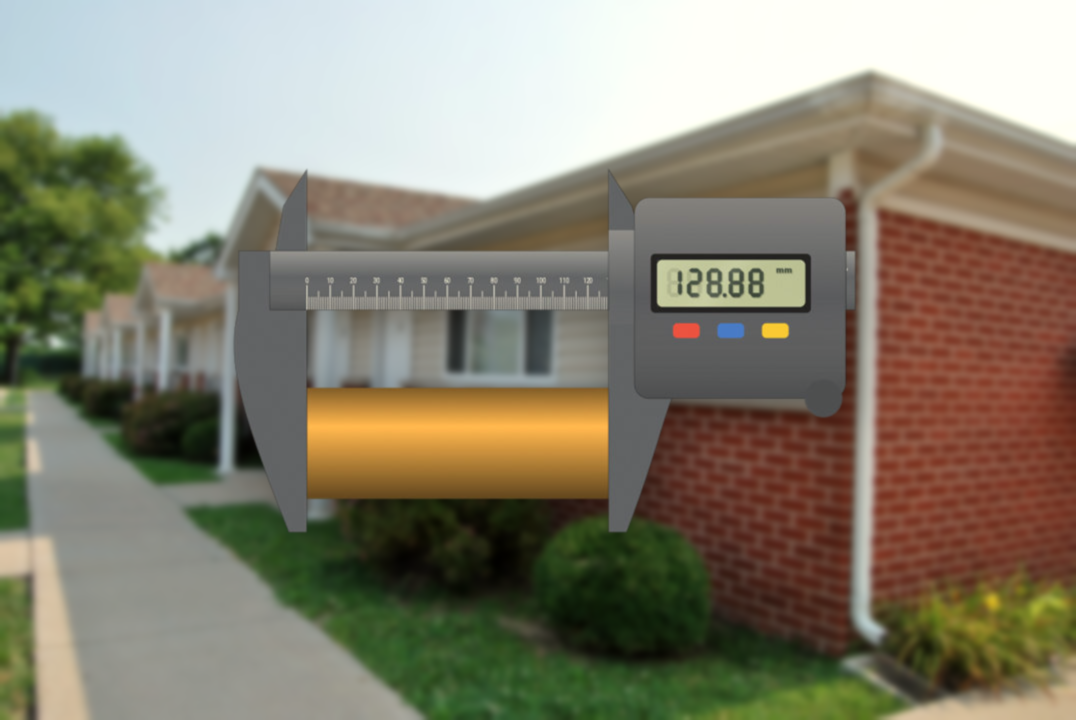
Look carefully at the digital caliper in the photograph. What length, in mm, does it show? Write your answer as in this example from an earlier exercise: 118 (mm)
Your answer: 128.88 (mm)
